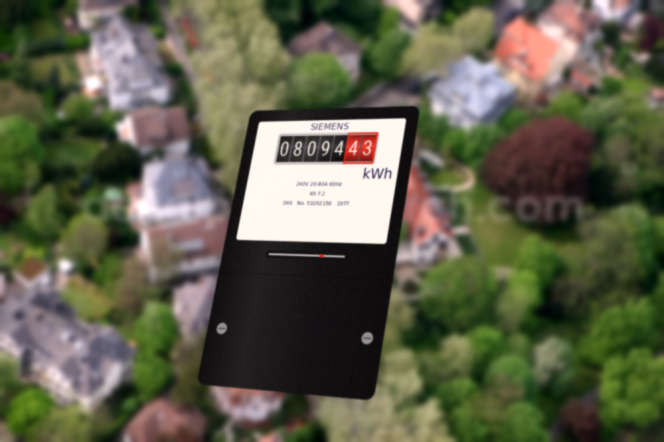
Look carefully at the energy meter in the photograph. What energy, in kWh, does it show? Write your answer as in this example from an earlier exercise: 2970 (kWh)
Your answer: 8094.43 (kWh)
